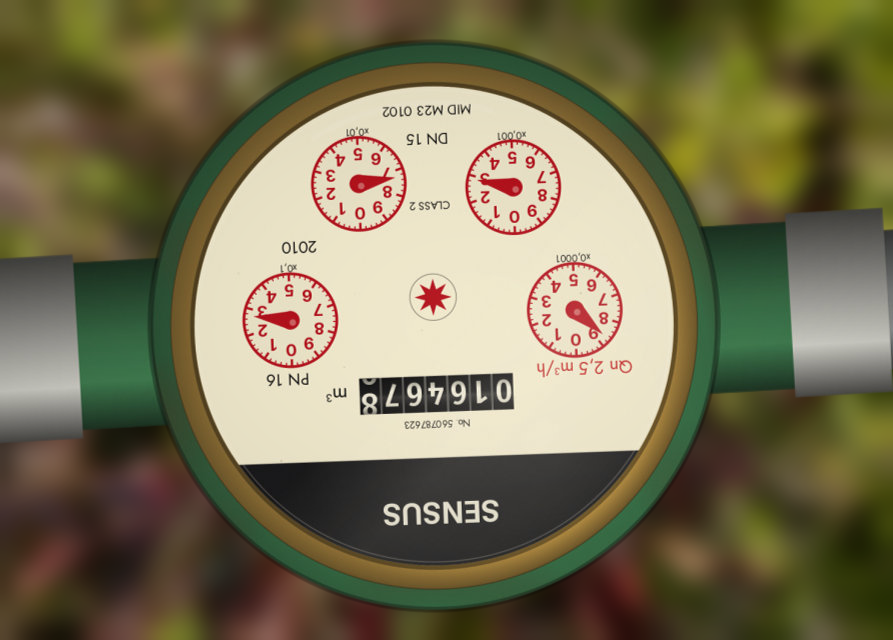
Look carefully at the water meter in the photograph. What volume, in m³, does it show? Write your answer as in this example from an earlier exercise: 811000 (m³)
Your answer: 164678.2728 (m³)
